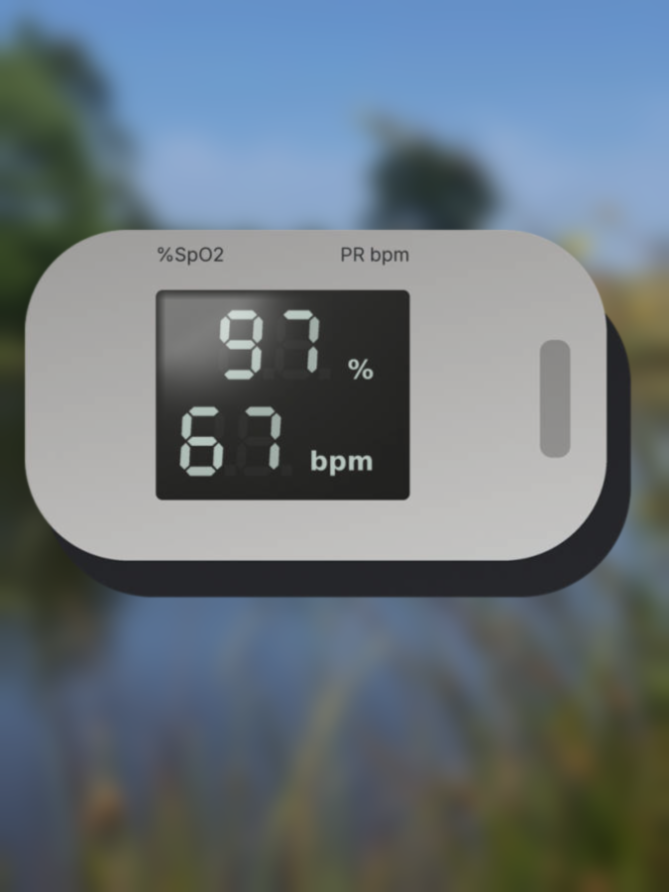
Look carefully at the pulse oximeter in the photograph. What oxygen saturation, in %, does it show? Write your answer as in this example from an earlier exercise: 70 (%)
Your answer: 97 (%)
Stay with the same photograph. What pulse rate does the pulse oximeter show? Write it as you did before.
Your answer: 67 (bpm)
